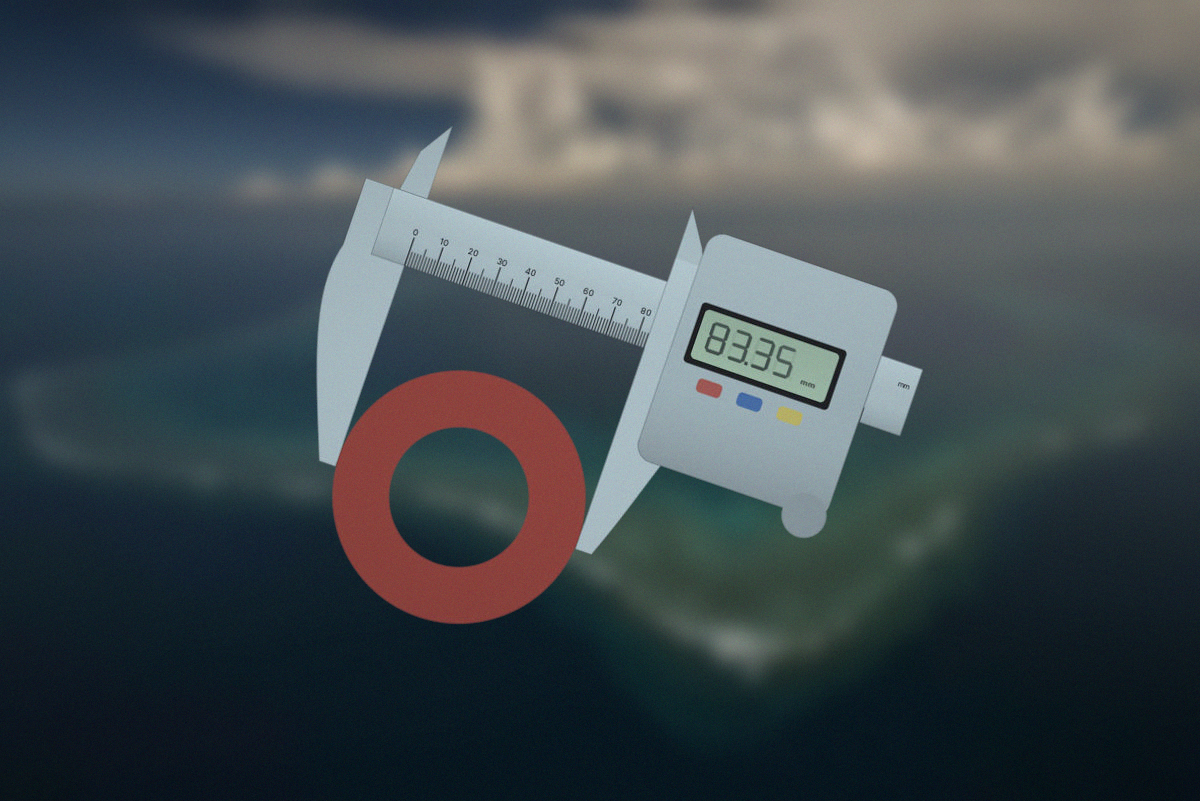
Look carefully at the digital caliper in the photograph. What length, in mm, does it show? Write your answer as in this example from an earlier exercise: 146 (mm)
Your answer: 83.35 (mm)
